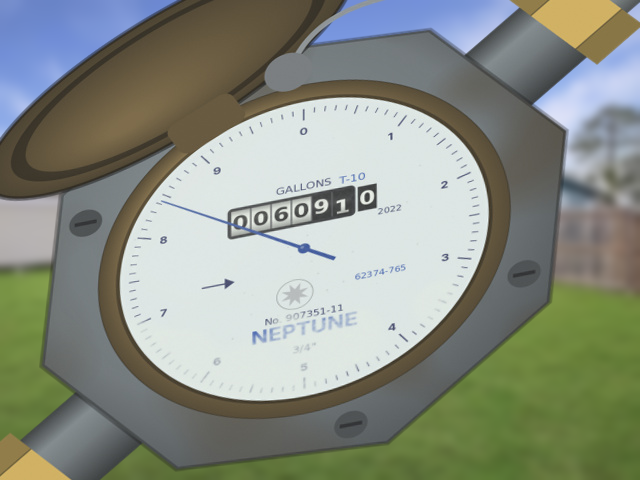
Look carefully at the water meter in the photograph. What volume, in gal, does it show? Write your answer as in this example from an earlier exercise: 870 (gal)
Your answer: 60908.4 (gal)
